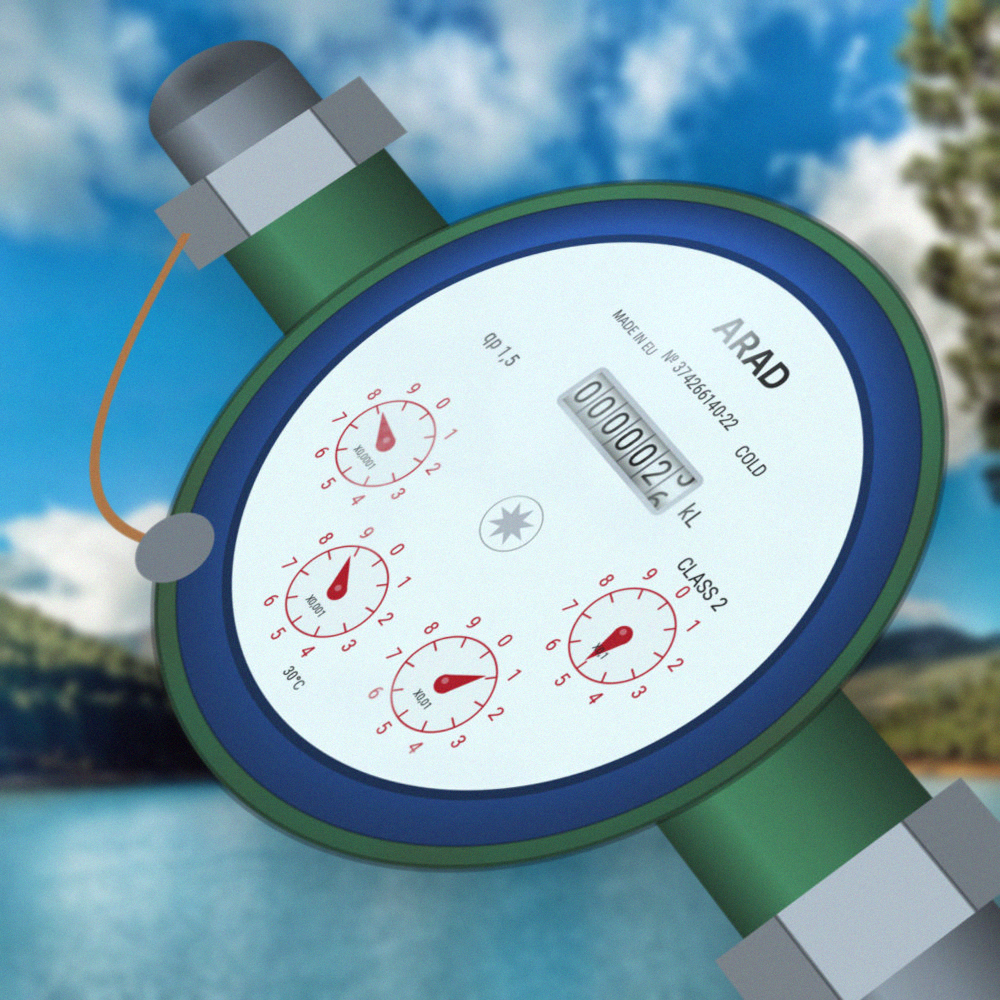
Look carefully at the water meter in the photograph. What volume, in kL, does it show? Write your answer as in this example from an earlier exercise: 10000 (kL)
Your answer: 25.5088 (kL)
